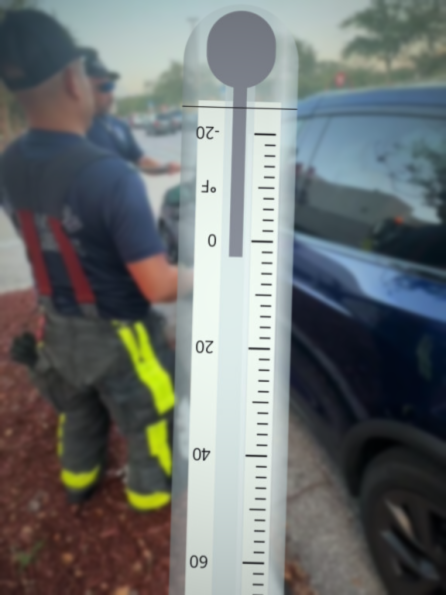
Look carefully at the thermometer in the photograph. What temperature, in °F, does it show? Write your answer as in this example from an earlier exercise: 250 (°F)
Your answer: 3 (°F)
